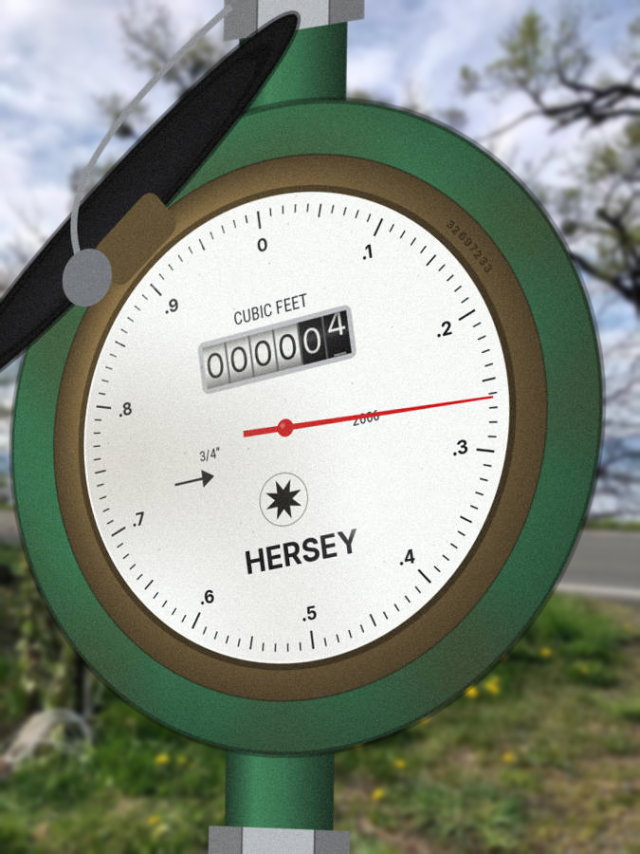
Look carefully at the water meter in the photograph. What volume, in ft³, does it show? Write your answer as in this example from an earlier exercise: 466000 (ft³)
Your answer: 4.26 (ft³)
